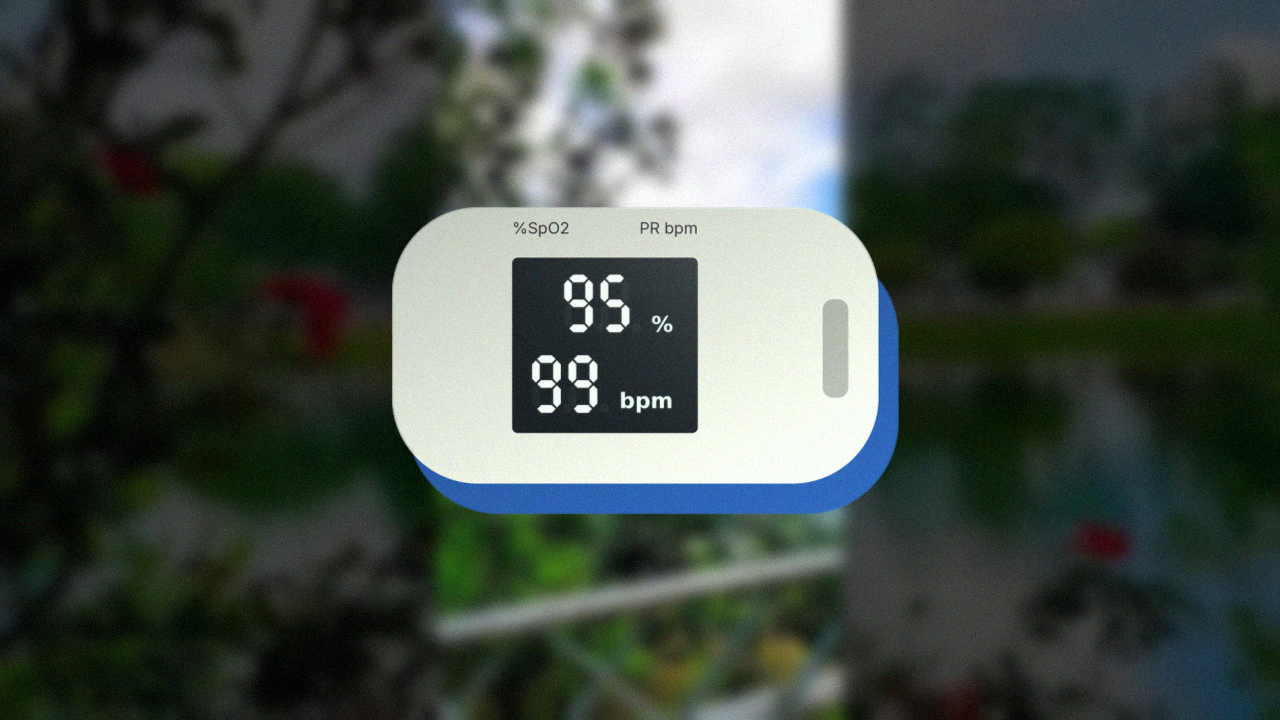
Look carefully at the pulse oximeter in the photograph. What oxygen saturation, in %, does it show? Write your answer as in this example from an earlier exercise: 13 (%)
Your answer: 95 (%)
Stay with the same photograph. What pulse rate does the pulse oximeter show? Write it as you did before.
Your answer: 99 (bpm)
